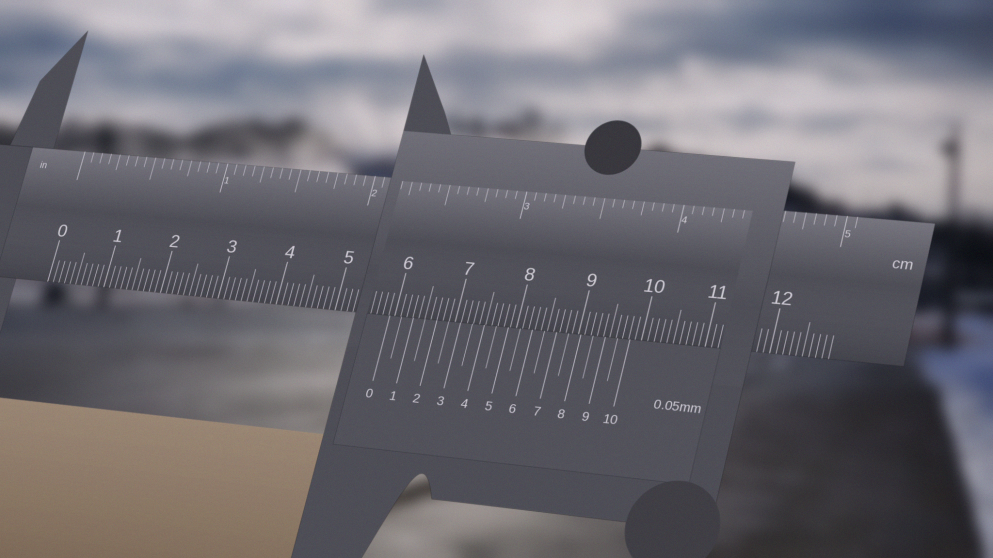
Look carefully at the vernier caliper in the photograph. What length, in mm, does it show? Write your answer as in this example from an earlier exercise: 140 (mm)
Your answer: 59.2 (mm)
